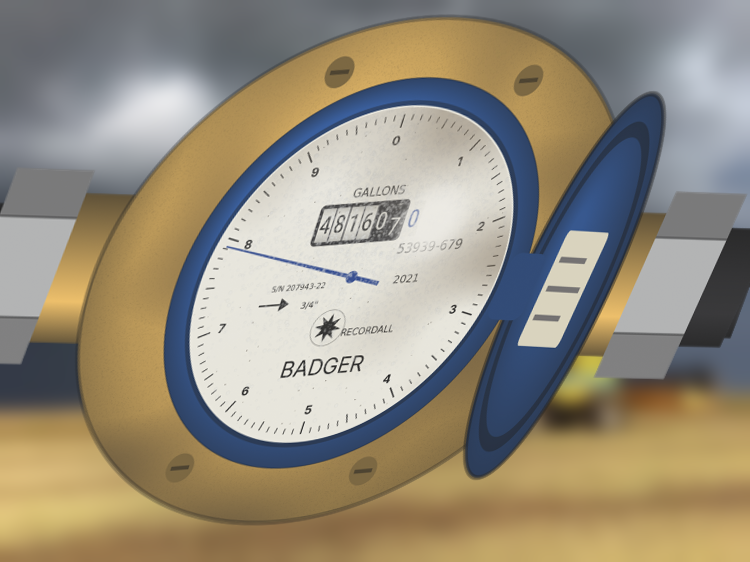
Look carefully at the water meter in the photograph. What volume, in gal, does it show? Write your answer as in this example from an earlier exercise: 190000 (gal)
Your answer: 4816067.9 (gal)
